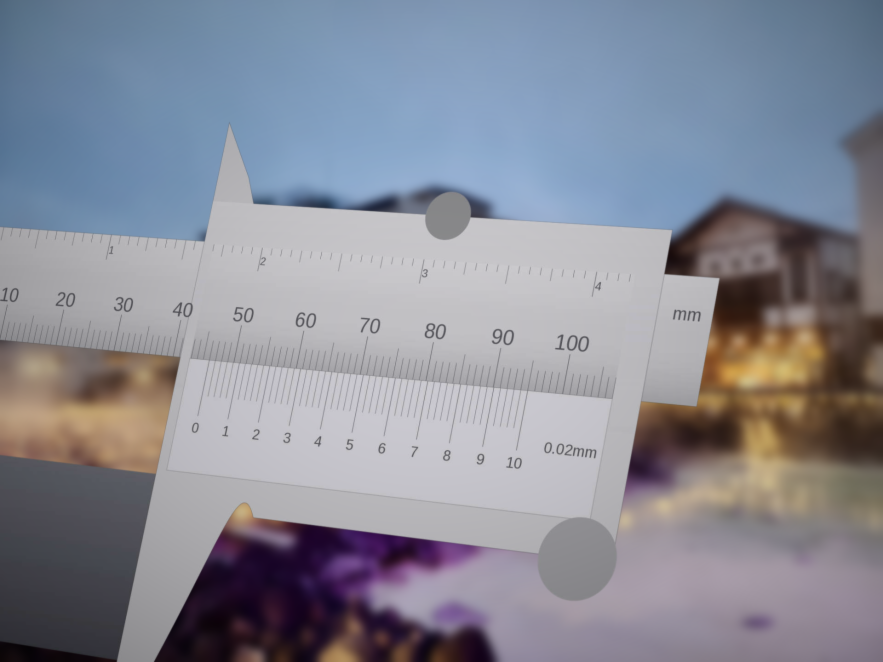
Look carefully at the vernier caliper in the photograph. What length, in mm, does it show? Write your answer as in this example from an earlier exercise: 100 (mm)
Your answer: 46.0 (mm)
